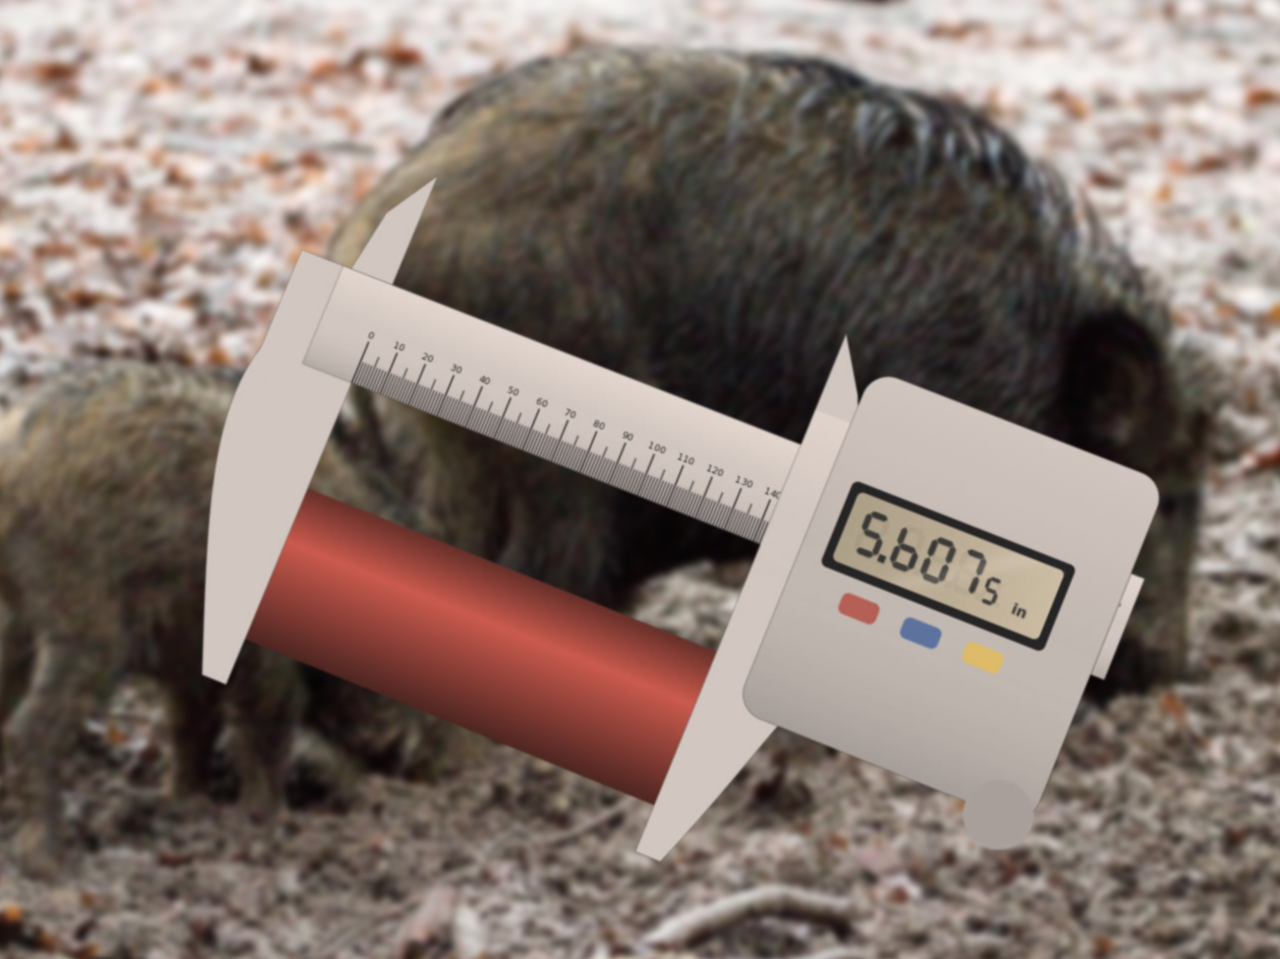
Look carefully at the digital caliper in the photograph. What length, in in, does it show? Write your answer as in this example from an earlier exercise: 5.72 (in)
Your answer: 5.6075 (in)
